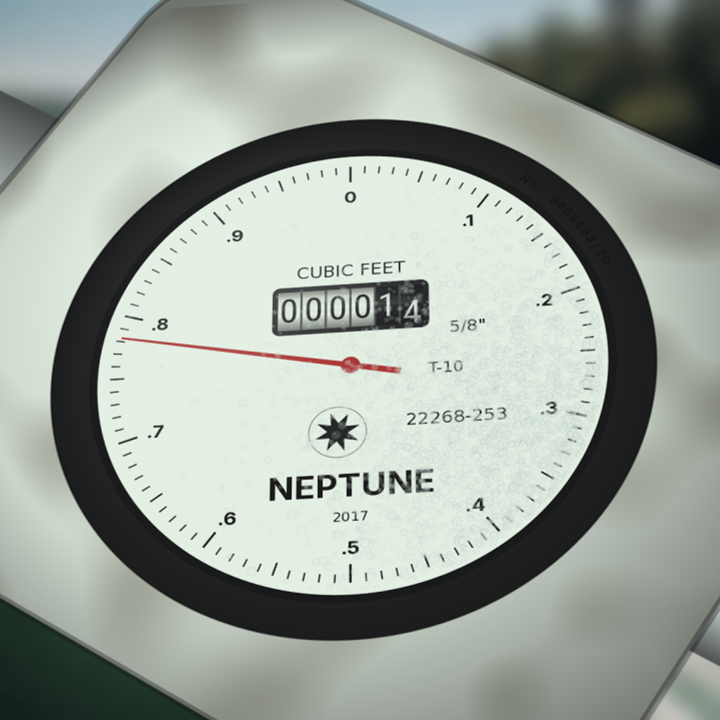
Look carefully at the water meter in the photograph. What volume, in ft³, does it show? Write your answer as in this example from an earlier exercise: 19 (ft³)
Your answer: 13.78 (ft³)
